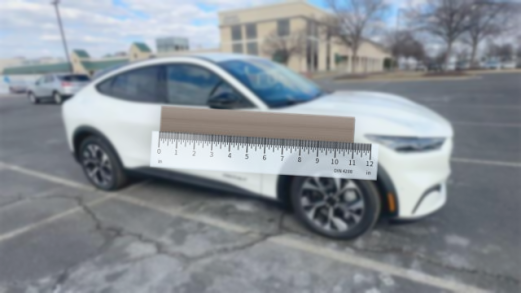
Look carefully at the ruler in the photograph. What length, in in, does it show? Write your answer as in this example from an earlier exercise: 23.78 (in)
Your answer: 11 (in)
